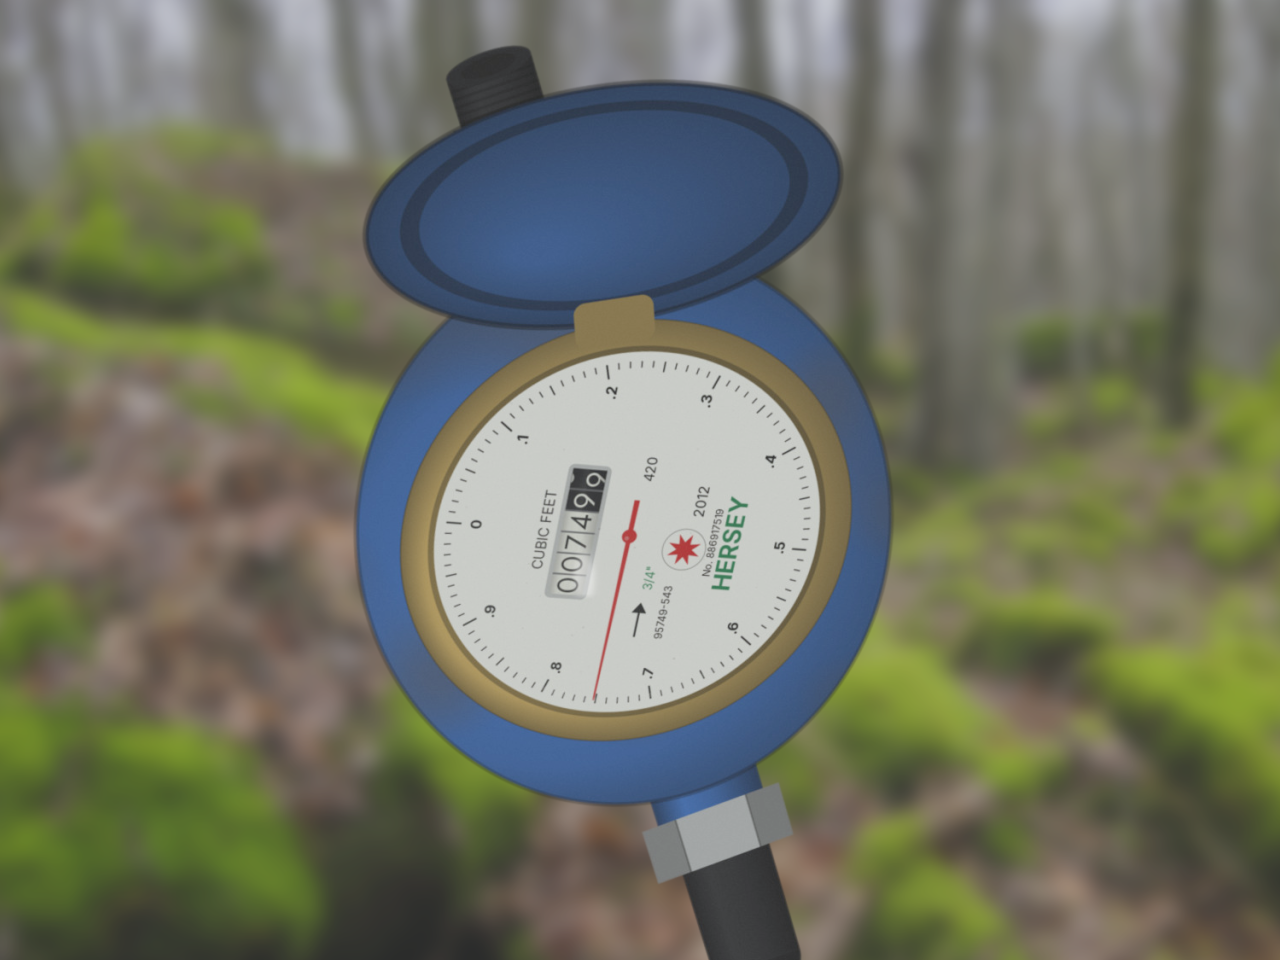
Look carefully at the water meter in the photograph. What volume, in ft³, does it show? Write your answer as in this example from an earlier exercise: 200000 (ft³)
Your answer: 7498.75 (ft³)
